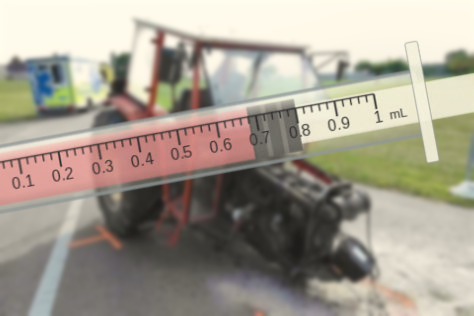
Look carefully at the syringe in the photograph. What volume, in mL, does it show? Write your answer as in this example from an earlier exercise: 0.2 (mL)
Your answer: 0.68 (mL)
